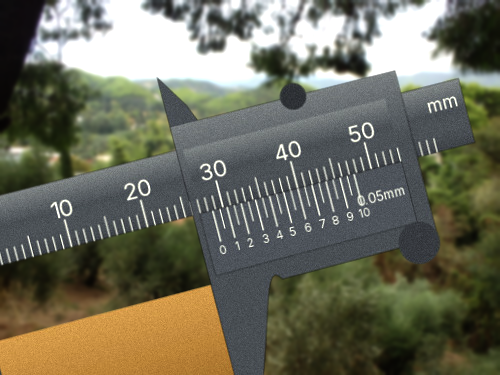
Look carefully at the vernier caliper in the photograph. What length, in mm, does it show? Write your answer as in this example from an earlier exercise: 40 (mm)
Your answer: 28.6 (mm)
